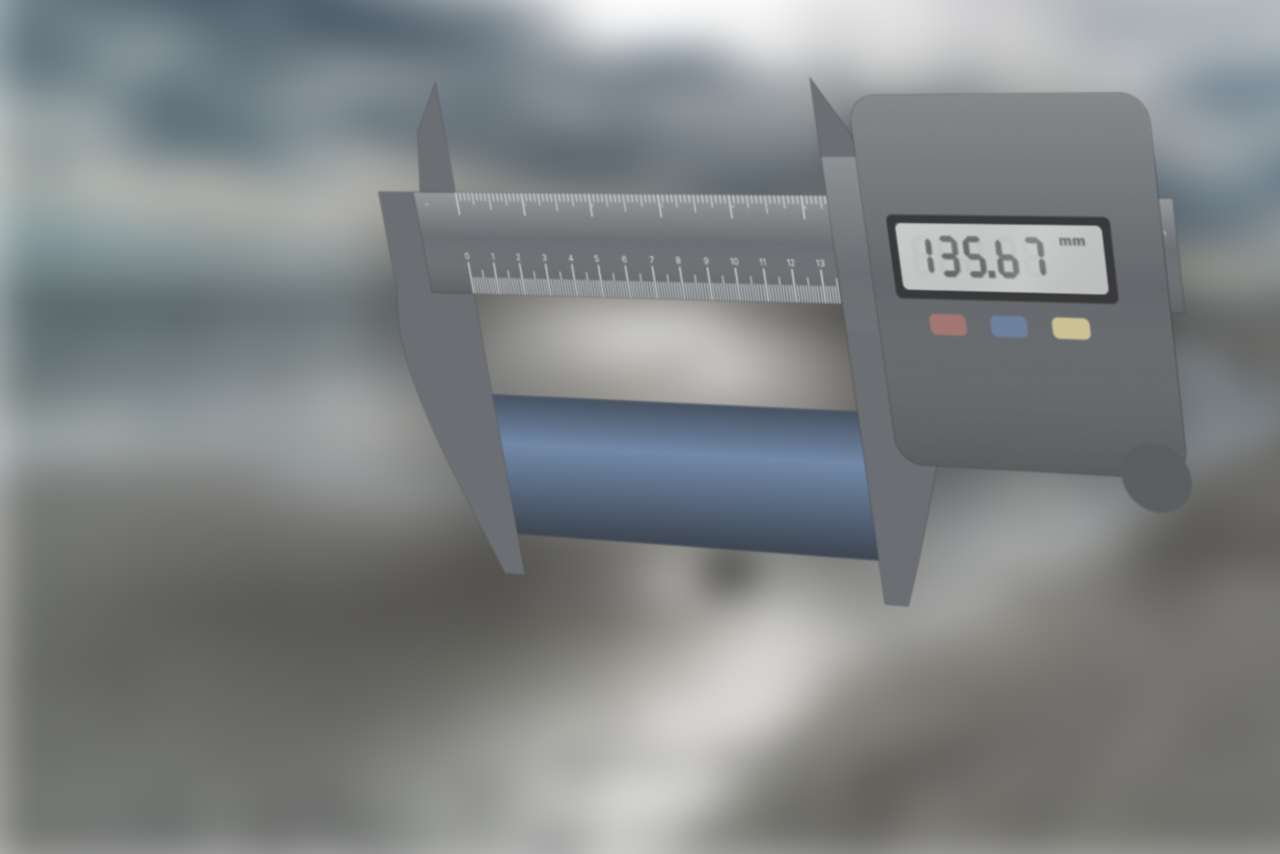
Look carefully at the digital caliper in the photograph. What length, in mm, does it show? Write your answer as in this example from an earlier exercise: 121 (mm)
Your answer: 135.67 (mm)
